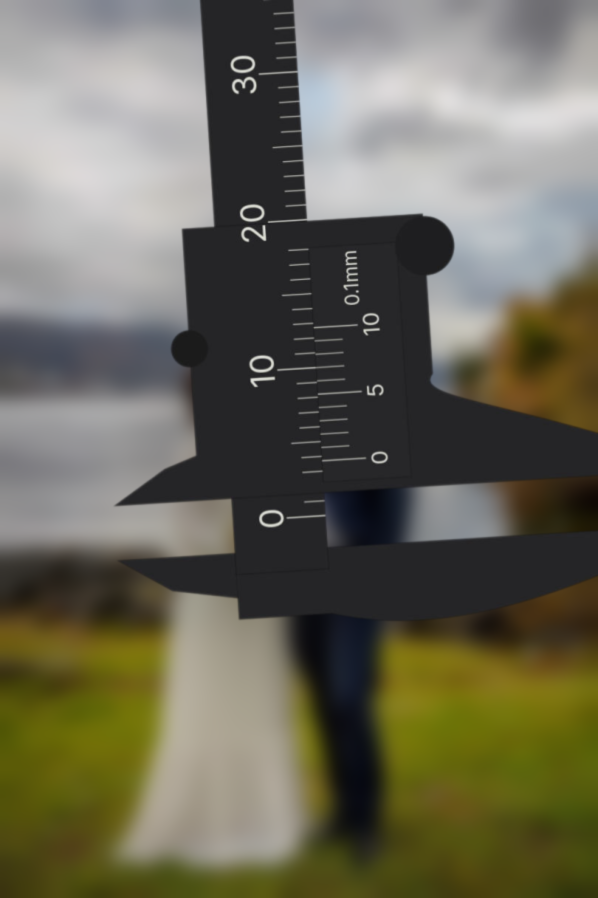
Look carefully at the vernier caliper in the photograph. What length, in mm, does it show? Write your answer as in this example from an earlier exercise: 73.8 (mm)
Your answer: 3.7 (mm)
